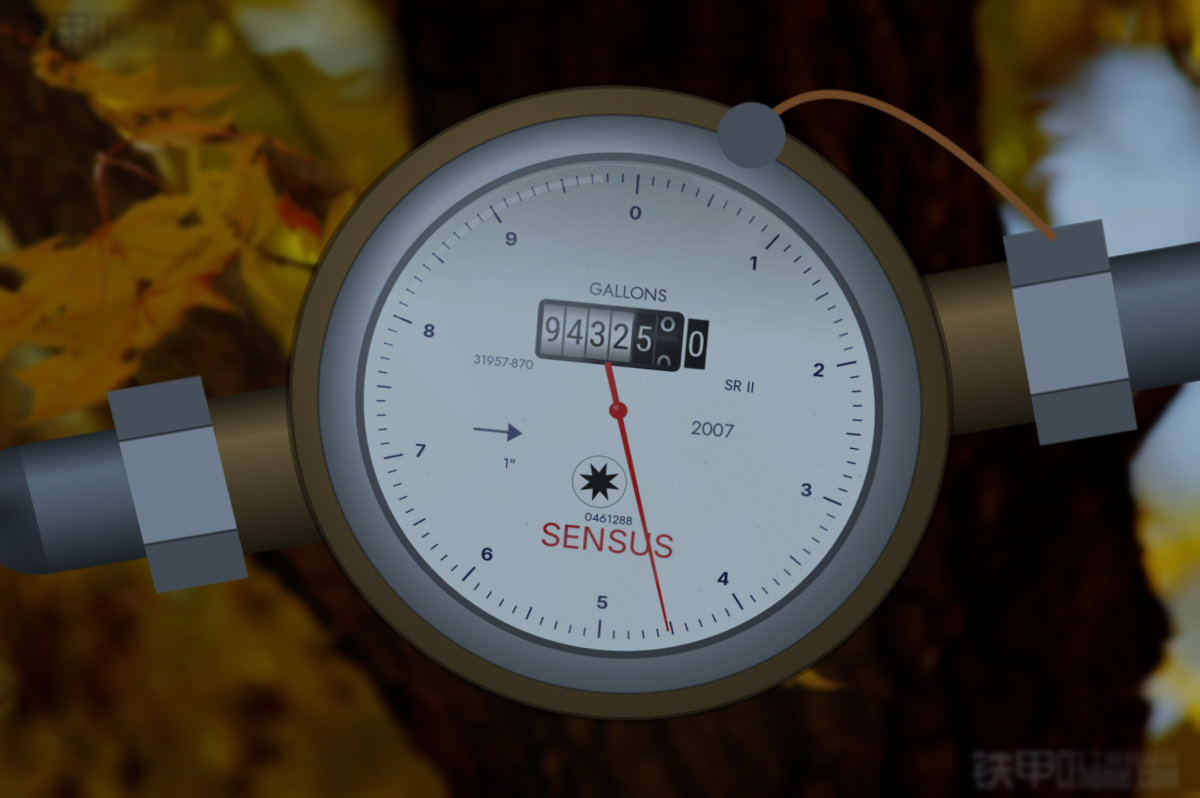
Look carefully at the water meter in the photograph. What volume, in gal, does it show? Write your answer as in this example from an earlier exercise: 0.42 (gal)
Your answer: 9432584.5 (gal)
